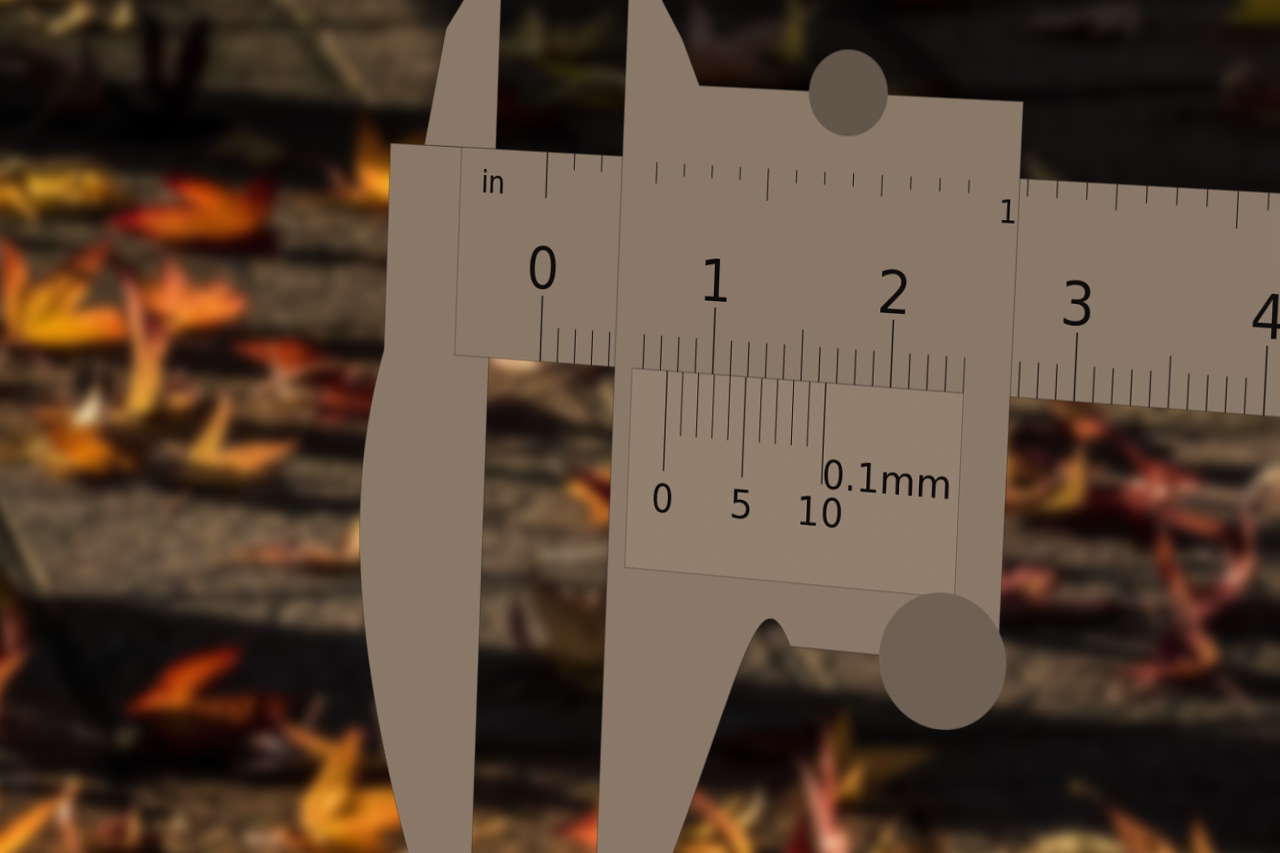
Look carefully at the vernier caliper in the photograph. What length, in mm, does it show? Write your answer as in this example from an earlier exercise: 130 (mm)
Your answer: 7.4 (mm)
